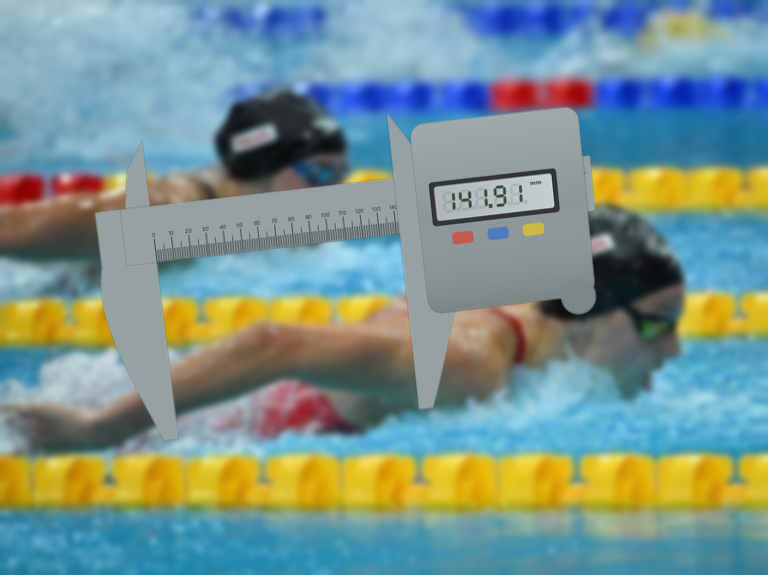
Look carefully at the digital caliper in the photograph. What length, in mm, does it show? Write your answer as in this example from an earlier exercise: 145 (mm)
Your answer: 141.91 (mm)
